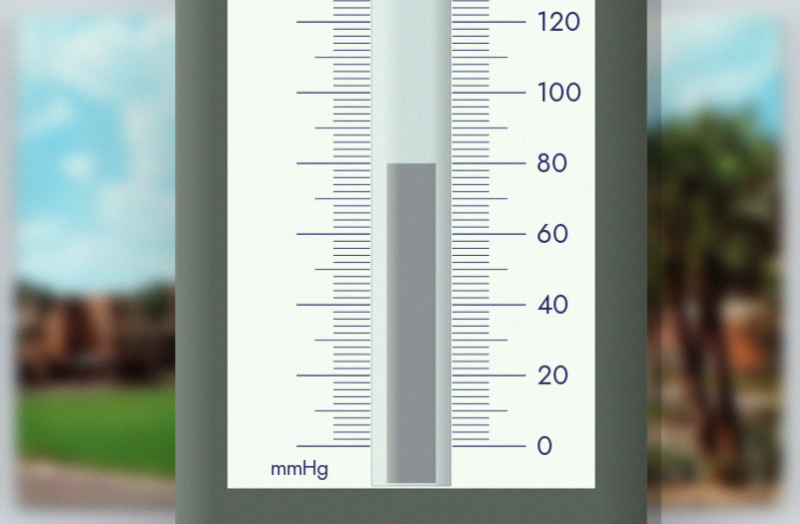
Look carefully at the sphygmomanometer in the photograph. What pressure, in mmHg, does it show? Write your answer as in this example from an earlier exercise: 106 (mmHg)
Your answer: 80 (mmHg)
